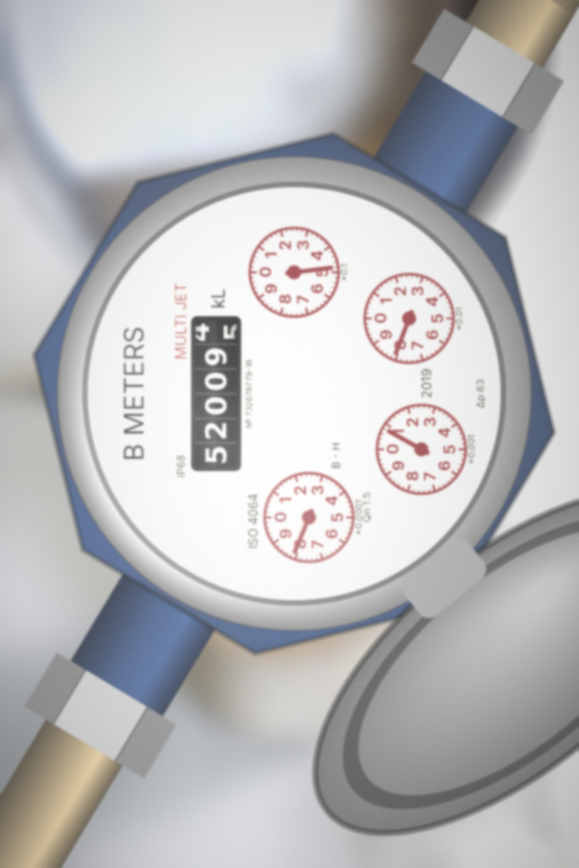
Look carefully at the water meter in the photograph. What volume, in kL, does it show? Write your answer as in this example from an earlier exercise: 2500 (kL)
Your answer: 520094.4808 (kL)
